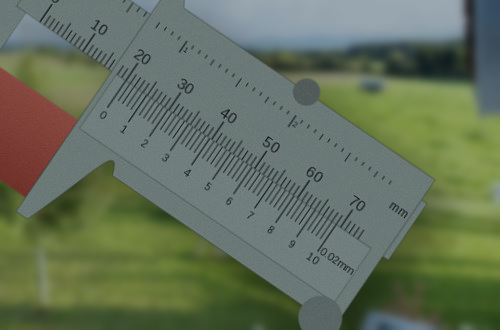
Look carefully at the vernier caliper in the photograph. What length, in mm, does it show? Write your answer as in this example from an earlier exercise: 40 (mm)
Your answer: 20.0 (mm)
